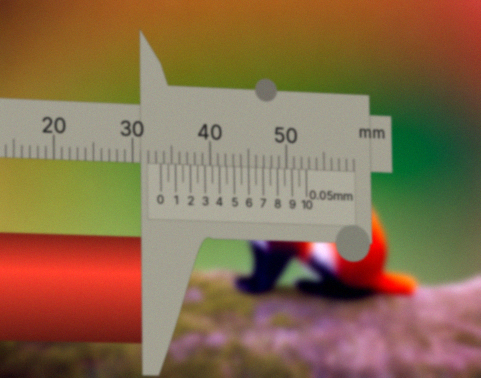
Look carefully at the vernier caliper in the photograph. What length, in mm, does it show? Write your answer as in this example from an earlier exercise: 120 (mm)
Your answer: 33.6 (mm)
